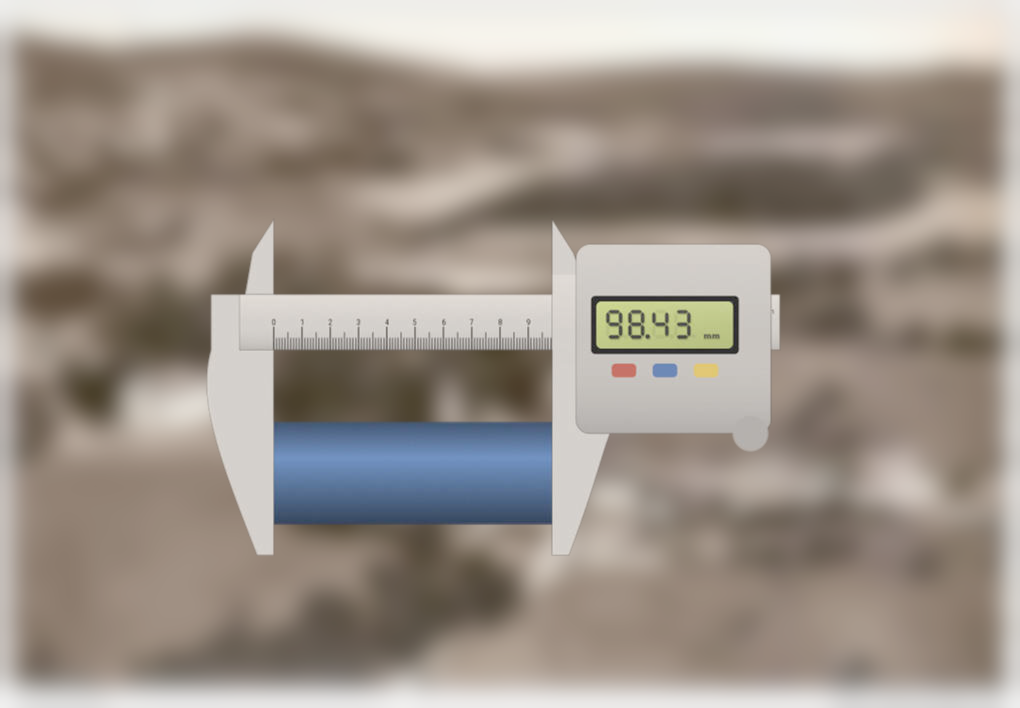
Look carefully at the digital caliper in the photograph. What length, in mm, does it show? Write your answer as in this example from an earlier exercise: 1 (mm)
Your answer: 98.43 (mm)
